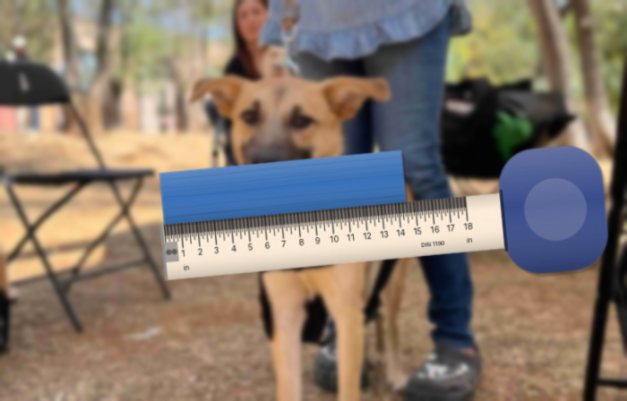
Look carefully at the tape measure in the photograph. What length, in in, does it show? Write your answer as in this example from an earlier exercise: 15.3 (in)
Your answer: 14.5 (in)
